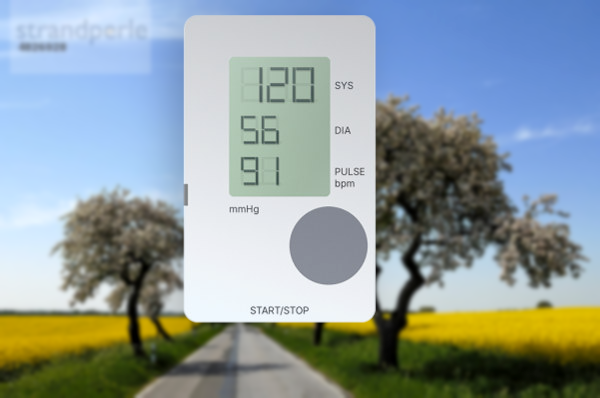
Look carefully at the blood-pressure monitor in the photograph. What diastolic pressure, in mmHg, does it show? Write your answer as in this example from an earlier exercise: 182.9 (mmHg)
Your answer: 56 (mmHg)
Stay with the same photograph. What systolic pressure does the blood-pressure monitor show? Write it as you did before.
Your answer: 120 (mmHg)
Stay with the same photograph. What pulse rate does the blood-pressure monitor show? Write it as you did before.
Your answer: 91 (bpm)
